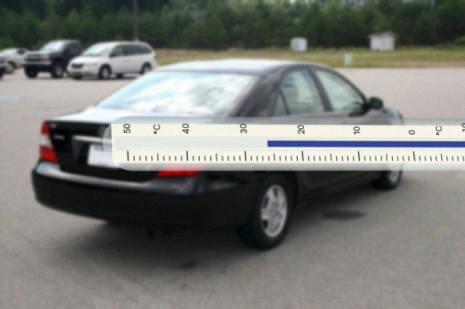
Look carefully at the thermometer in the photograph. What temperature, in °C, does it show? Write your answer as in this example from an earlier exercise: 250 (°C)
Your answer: 26 (°C)
